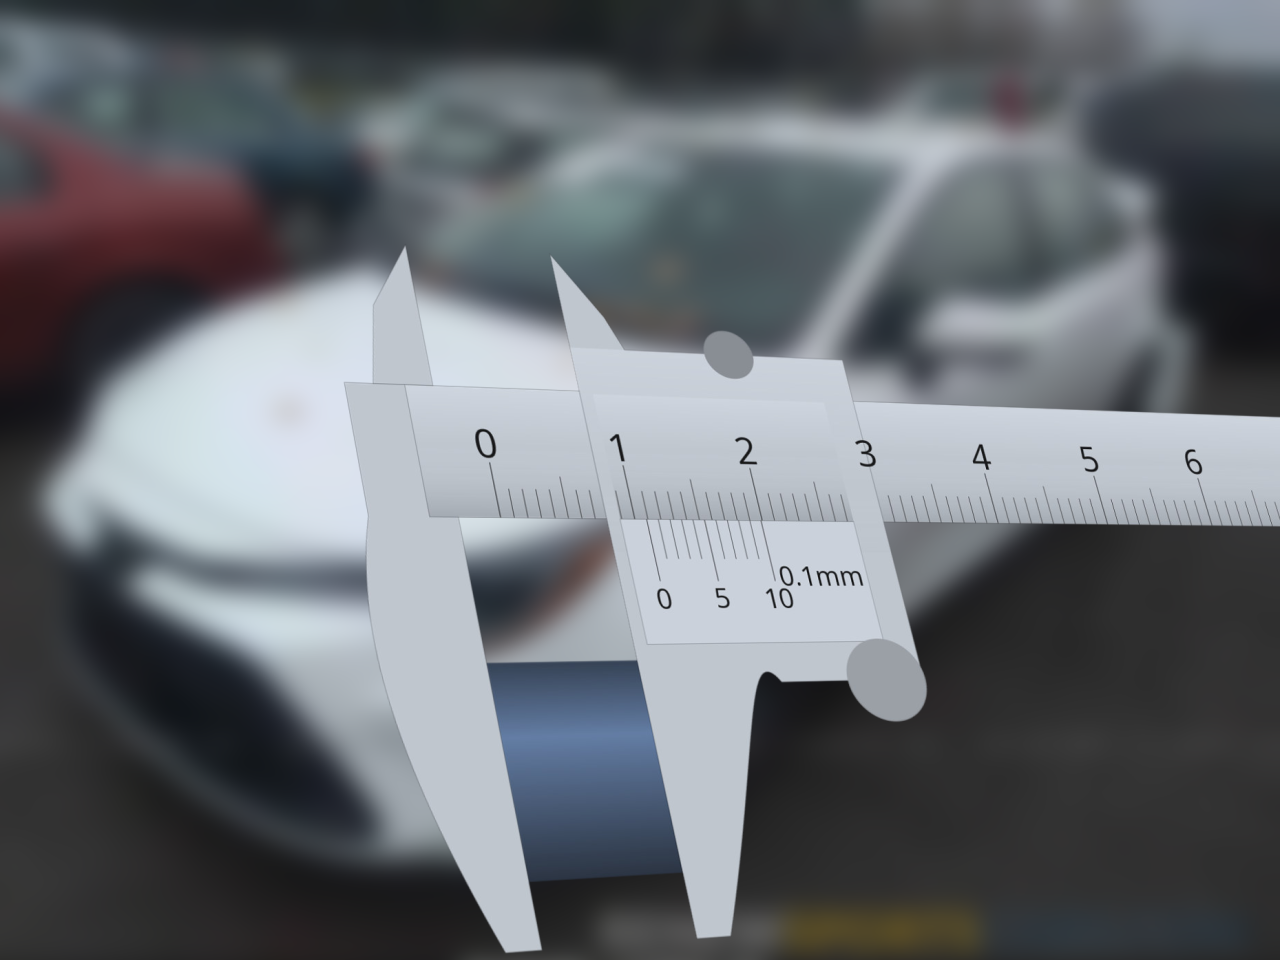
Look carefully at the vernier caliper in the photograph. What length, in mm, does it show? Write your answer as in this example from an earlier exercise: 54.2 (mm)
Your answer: 10.9 (mm)
